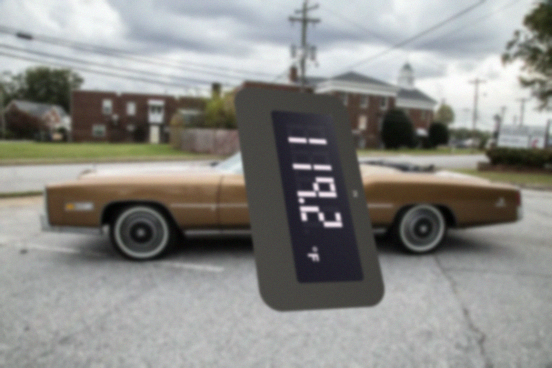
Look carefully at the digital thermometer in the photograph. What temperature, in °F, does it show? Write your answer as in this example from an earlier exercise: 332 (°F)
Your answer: 119.2 (°F)
